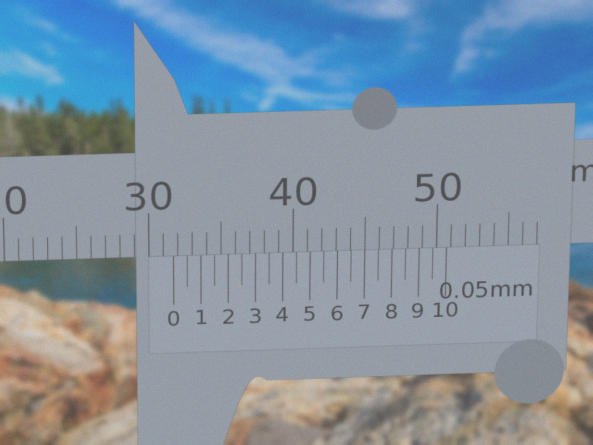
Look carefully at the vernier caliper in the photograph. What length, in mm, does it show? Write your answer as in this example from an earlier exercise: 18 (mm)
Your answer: 31.7 (mm)
